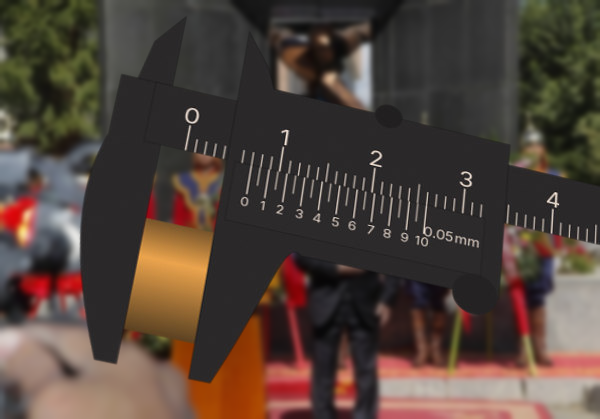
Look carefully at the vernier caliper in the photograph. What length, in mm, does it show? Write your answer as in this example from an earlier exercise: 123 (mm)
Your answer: 7.0 (mm)
